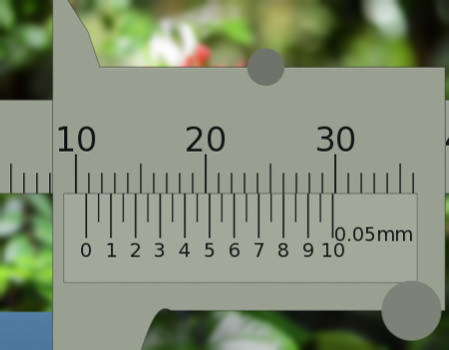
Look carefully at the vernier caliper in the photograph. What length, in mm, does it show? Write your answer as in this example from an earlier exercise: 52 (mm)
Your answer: 10.8 (mm)
